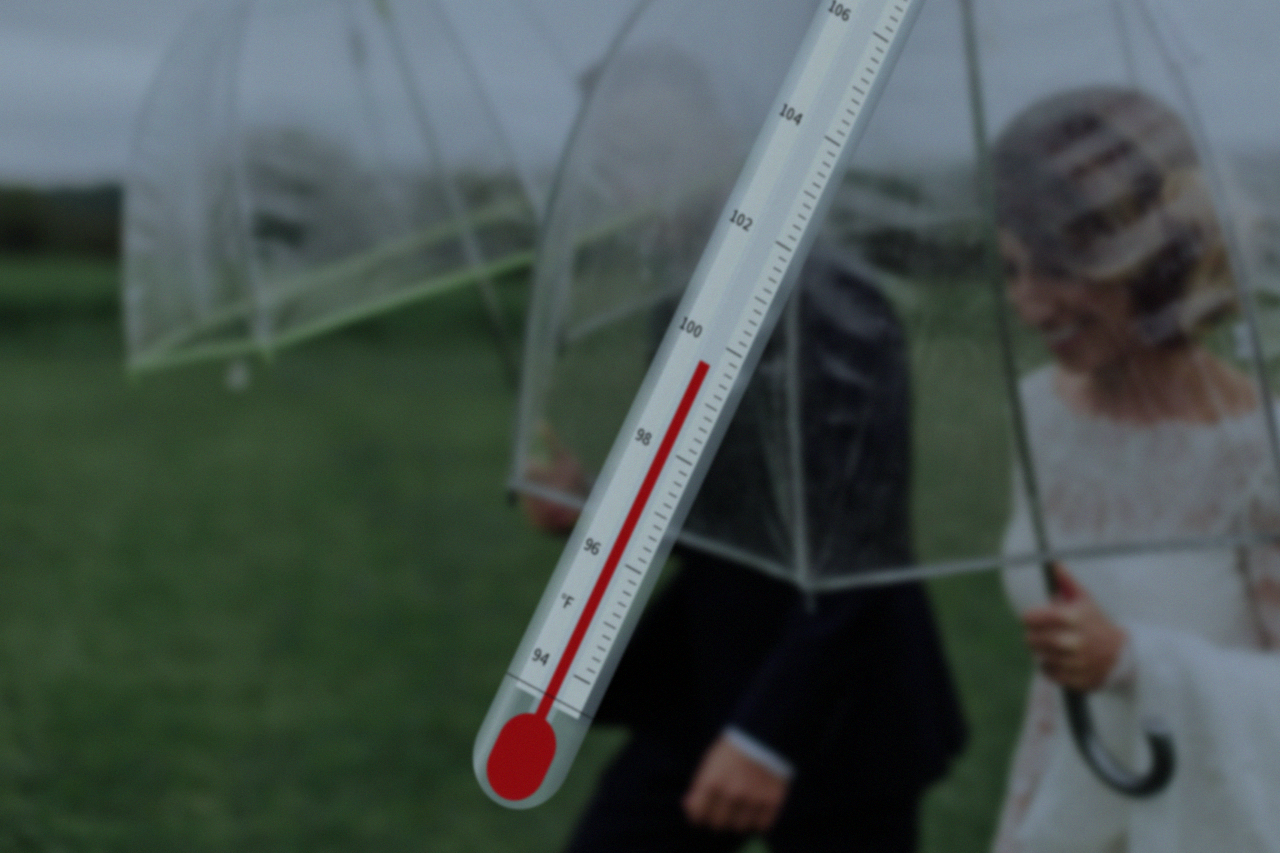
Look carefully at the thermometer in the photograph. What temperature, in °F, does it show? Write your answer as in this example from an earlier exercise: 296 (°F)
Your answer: 99.6 (°F)
